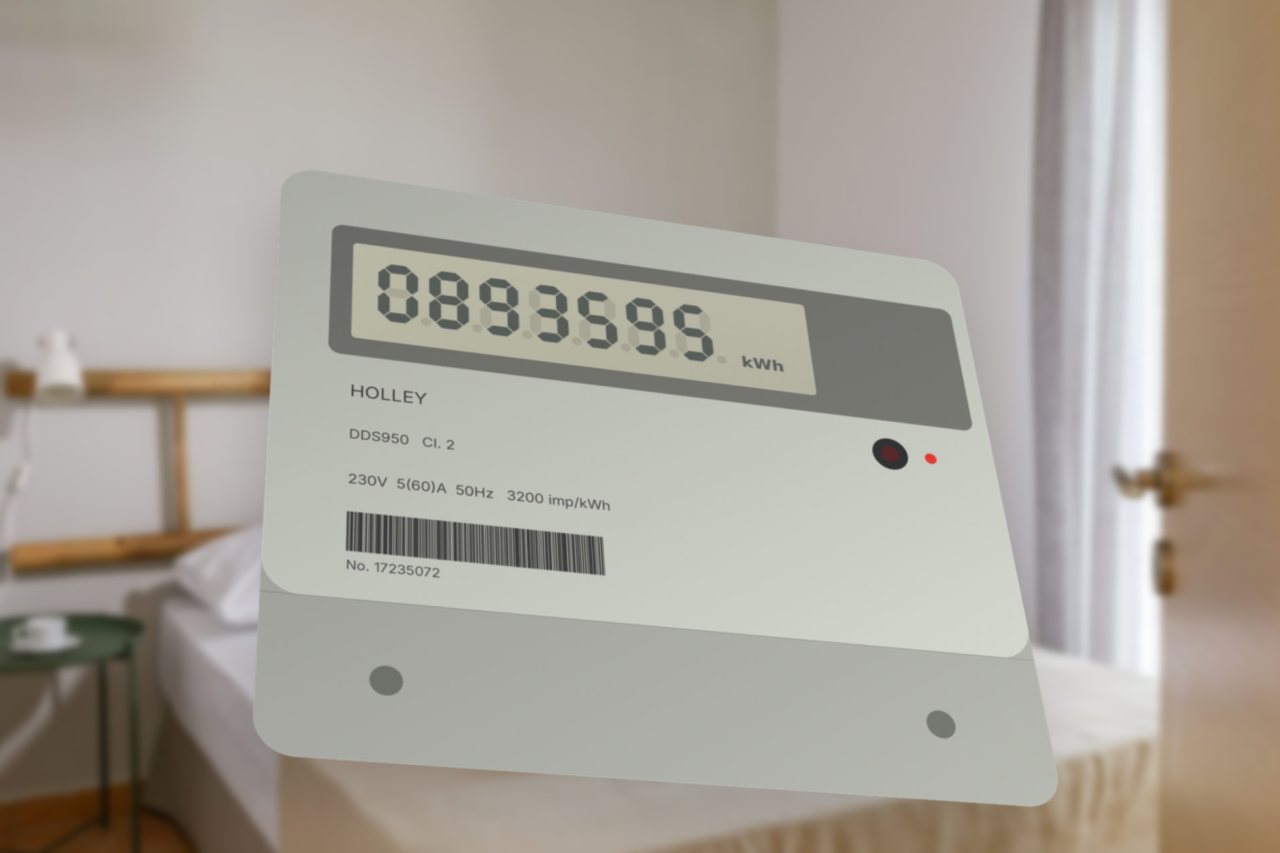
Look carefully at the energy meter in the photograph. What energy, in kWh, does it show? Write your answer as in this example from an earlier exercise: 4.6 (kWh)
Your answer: 893595 (kWh)
